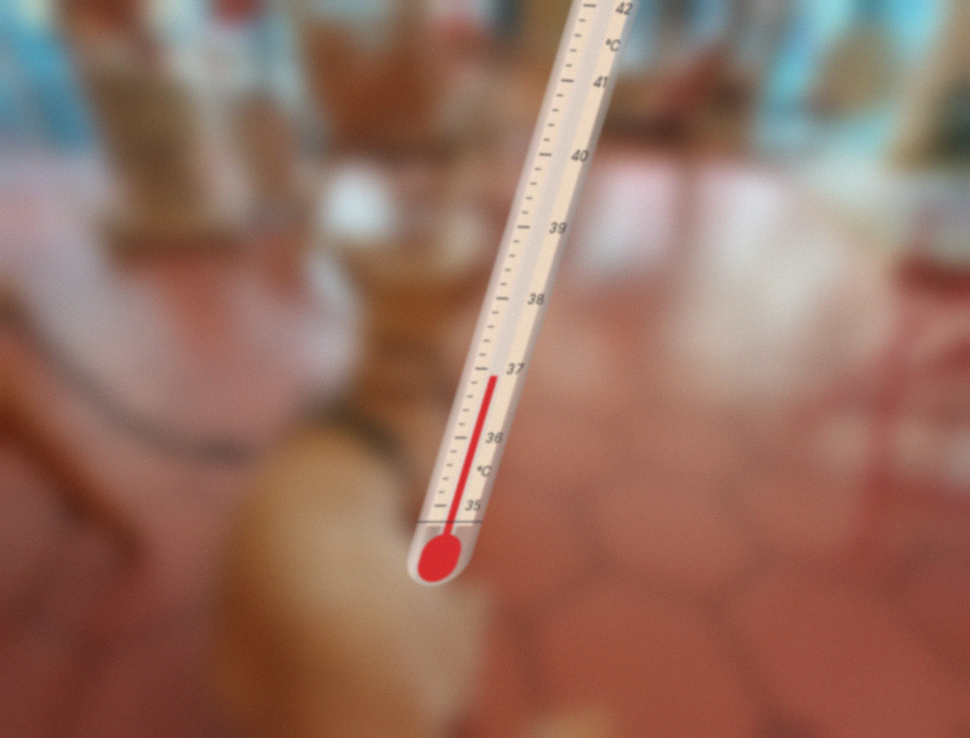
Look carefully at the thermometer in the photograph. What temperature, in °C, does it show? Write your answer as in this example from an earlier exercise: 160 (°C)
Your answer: 36.9 (°C)
